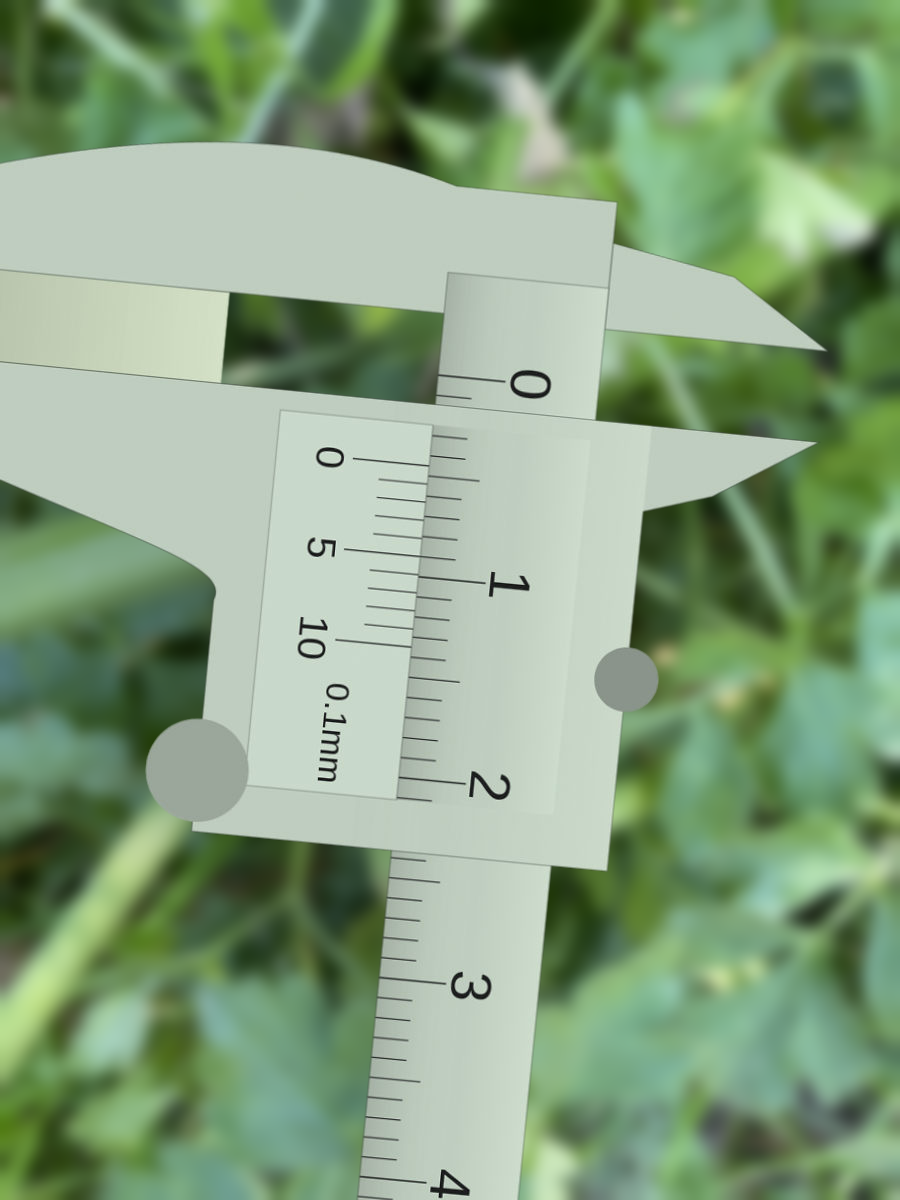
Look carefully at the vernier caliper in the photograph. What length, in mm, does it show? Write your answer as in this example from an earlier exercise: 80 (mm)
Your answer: 4.5 (mm)
